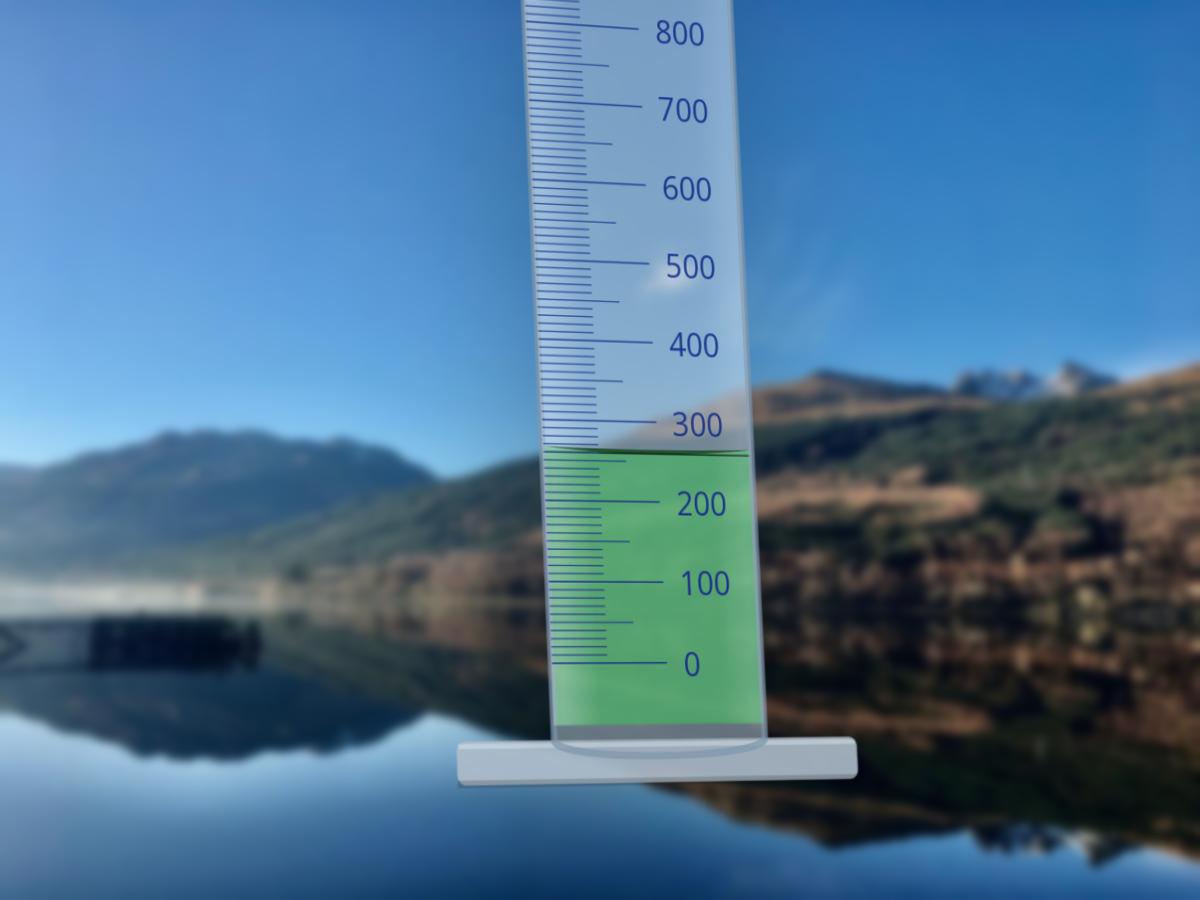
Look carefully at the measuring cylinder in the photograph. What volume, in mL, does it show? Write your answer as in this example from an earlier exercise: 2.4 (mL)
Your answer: 260 (mL)
